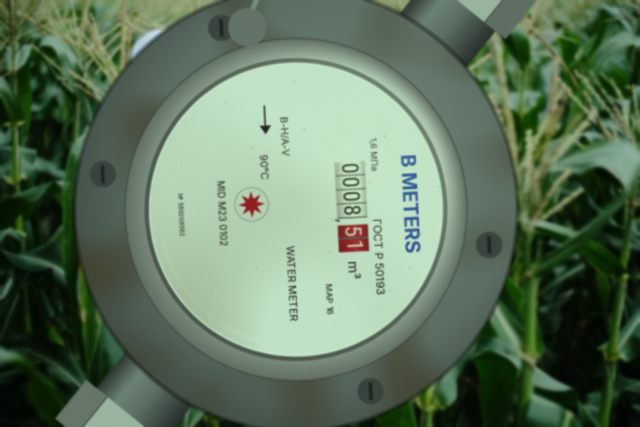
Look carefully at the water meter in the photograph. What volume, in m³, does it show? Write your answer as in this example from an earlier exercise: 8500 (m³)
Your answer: 8.51 (m³)
